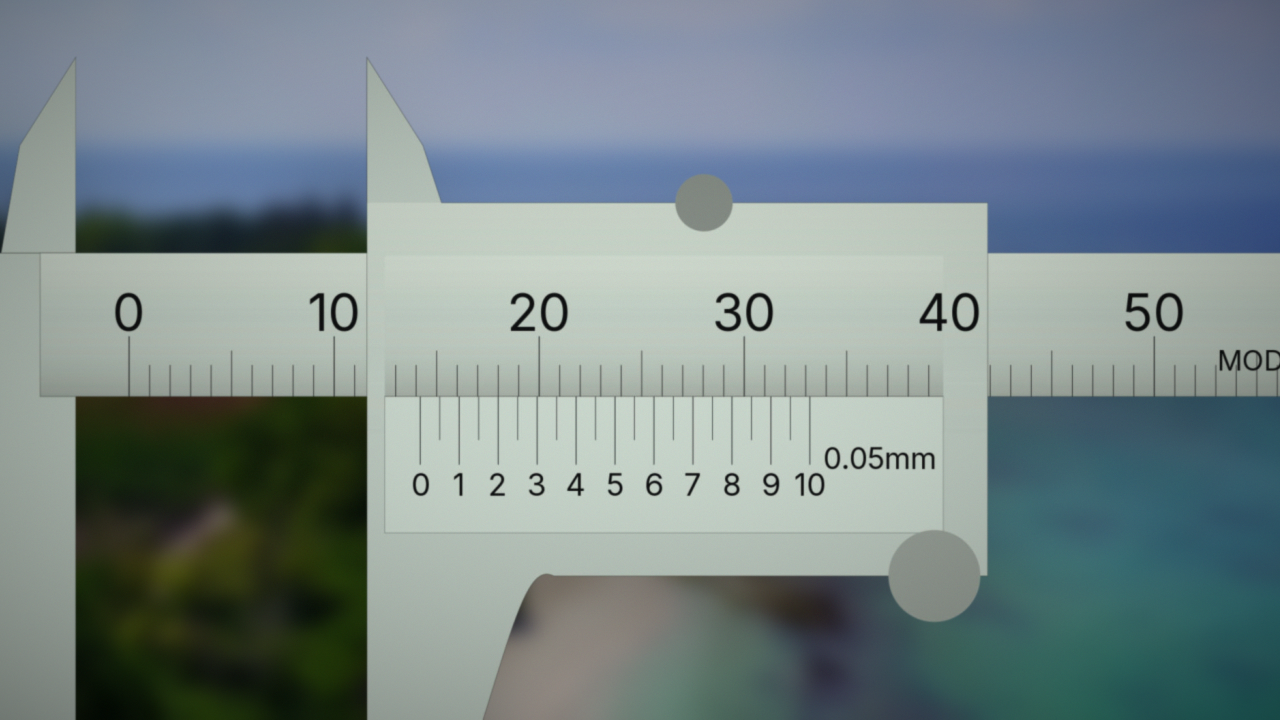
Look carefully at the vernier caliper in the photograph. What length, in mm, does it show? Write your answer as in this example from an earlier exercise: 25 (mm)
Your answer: 14.2 (mm)
